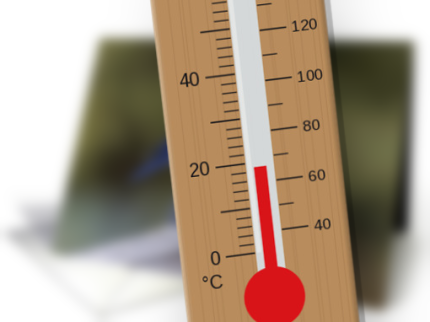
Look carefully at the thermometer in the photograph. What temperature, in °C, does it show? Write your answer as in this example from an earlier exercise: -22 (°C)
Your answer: 19 (°C)
